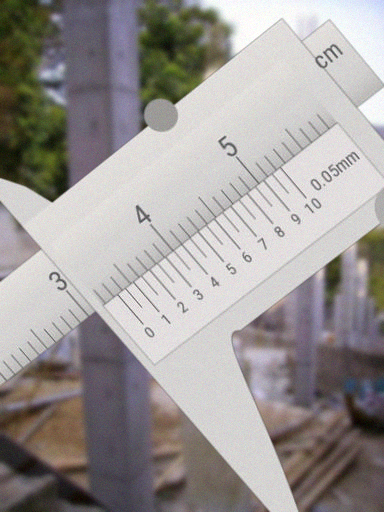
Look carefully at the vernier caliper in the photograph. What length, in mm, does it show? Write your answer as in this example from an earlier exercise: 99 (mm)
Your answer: 33.4 (mm)
